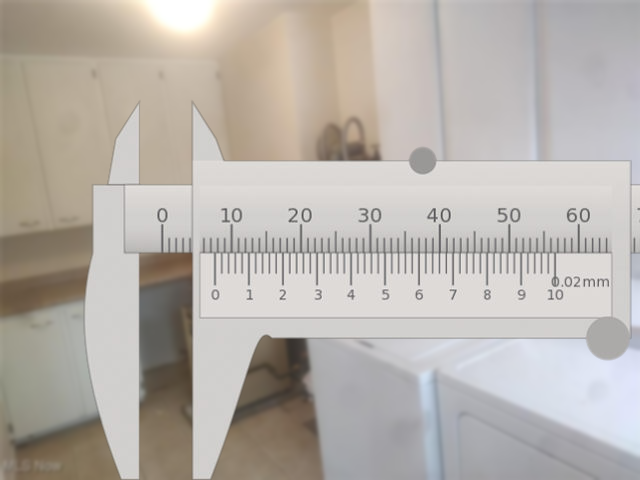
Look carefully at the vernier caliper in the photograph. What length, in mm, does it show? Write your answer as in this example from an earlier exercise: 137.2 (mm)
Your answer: 7.6 (mm)
